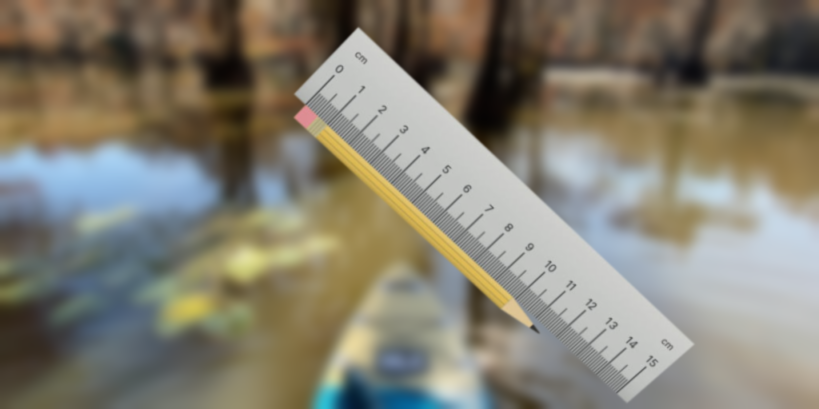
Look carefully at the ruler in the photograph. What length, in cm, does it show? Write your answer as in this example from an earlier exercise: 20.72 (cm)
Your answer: 11.5 (cm)
